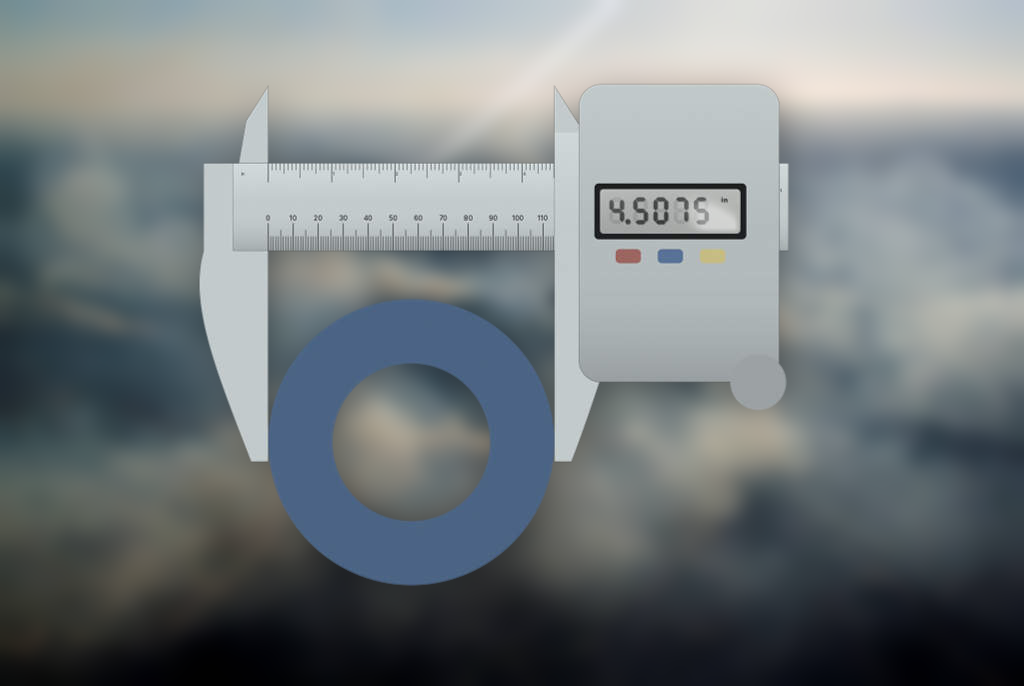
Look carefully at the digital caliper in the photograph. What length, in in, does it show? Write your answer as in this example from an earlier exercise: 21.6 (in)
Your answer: 4.5075 (in)
